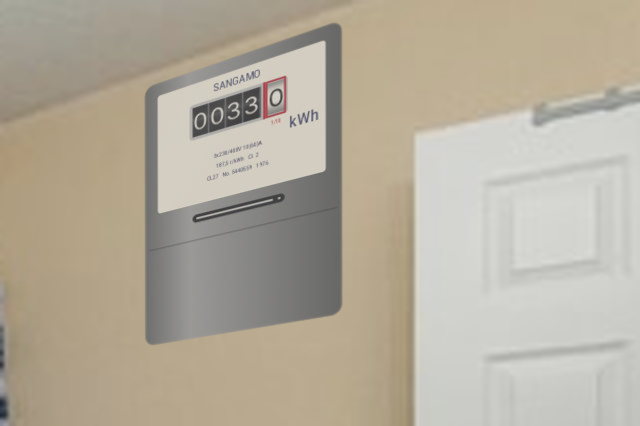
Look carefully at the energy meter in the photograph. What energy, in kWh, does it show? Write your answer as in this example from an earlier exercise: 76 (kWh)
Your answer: 33.0 (kWh)
